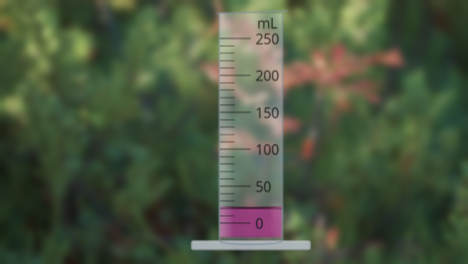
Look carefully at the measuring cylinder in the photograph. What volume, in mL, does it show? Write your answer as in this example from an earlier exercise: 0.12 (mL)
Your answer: 20 (mL)
